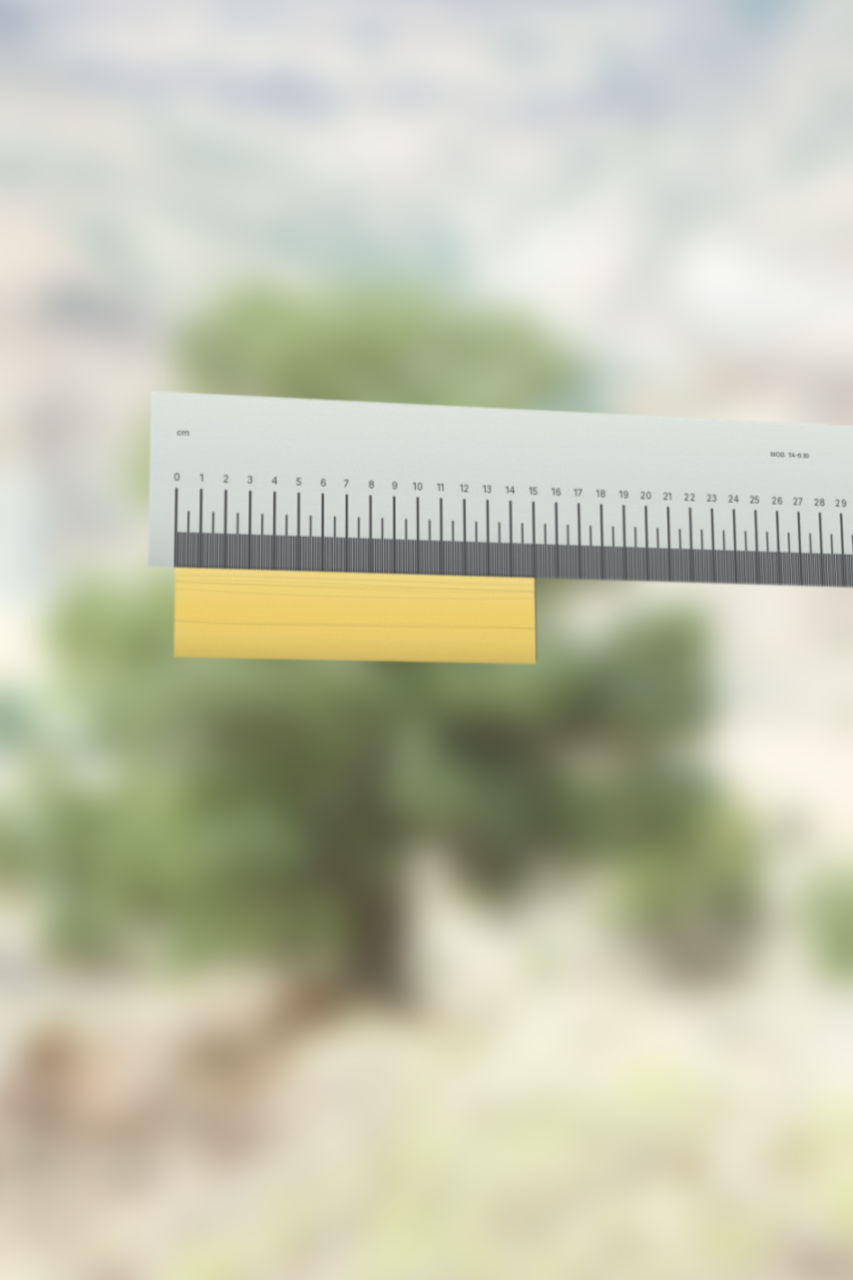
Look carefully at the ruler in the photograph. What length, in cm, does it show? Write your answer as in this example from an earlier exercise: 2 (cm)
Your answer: 15 (cm)
